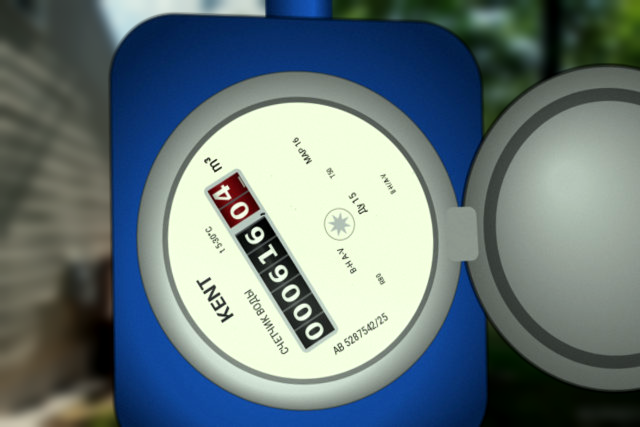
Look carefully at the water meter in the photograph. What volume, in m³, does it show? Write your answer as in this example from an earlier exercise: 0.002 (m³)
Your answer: 616.04 (m³)
